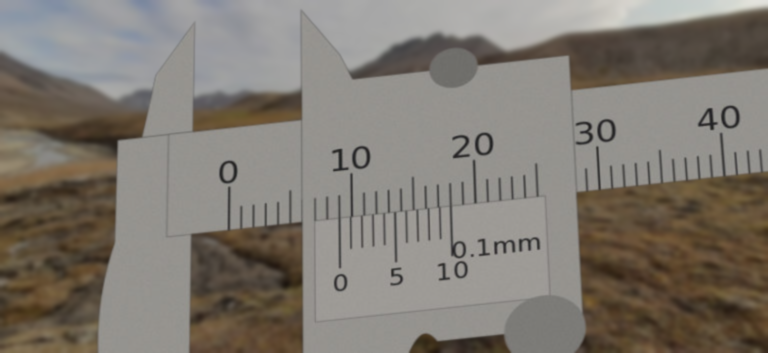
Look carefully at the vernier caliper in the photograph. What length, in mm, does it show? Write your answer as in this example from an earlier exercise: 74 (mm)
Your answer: 9.0 (mm)
